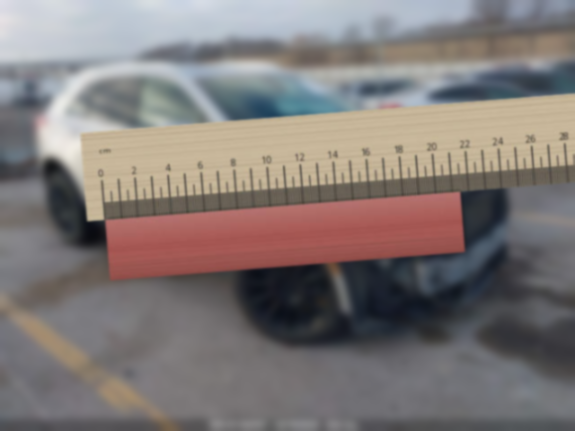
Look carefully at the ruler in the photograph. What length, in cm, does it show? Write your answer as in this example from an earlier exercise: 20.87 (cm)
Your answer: 21.5 (cm)
